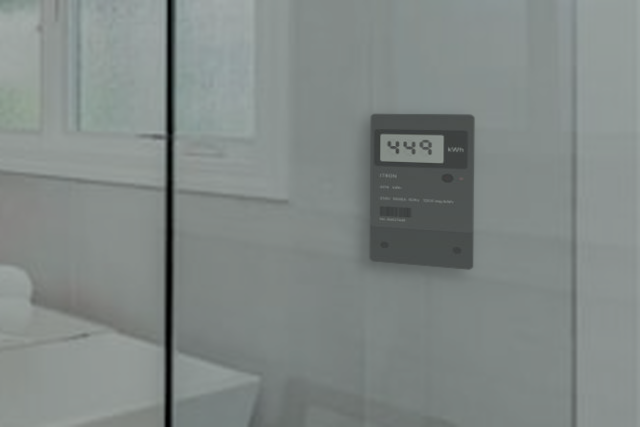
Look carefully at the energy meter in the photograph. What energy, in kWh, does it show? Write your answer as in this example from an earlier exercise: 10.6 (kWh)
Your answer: 449 (kWh)
